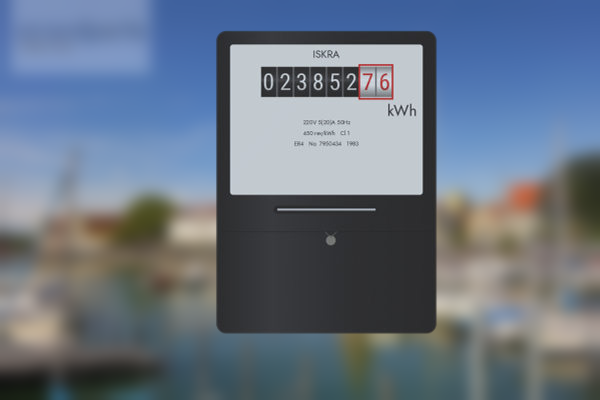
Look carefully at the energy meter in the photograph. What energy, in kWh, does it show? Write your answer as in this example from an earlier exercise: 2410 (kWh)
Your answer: 23852.76 (kWh)
